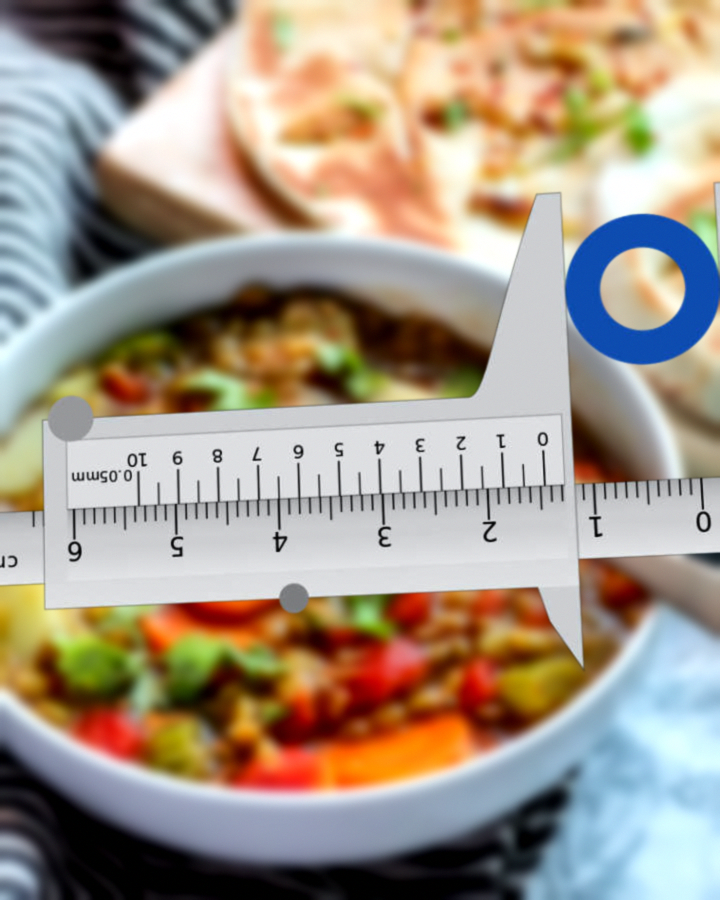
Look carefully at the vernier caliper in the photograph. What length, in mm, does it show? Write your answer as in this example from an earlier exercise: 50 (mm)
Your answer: 14.6 (mm)
